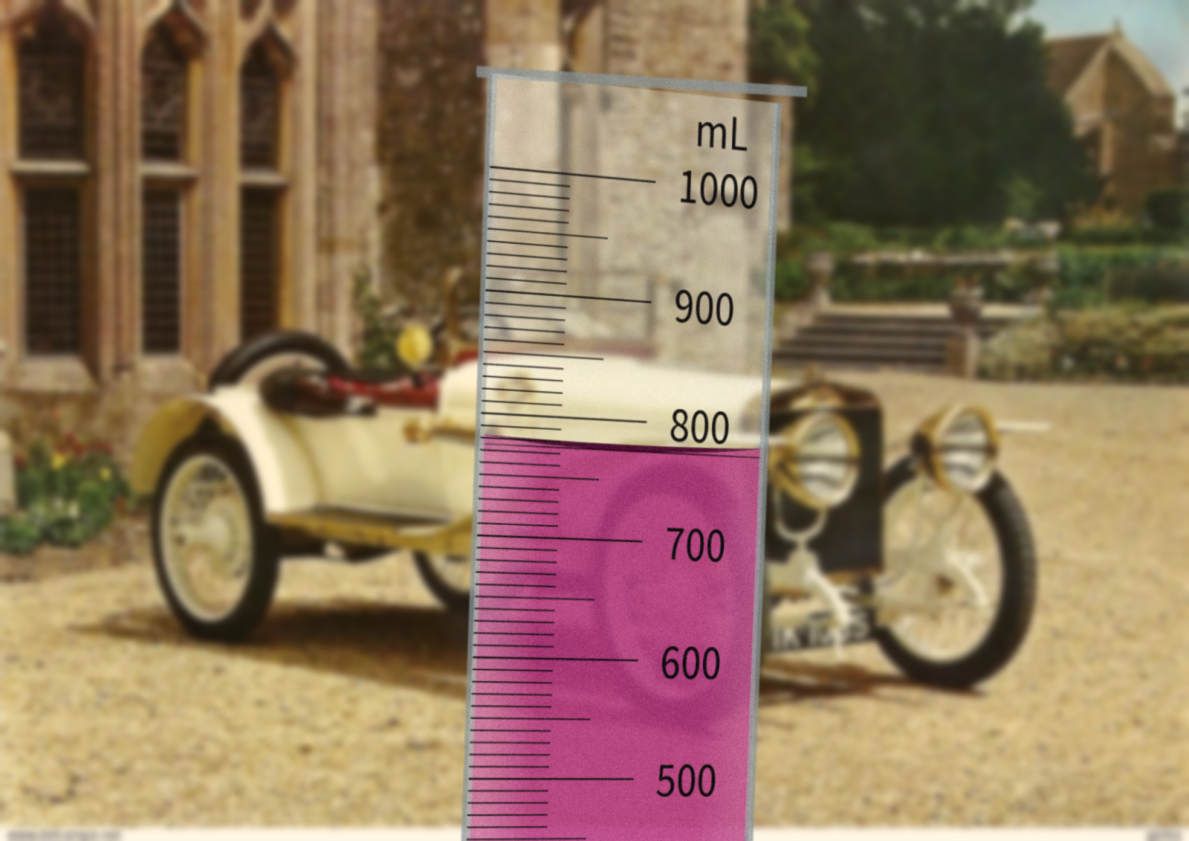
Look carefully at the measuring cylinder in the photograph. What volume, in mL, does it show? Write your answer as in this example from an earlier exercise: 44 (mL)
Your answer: 775 (mL)
